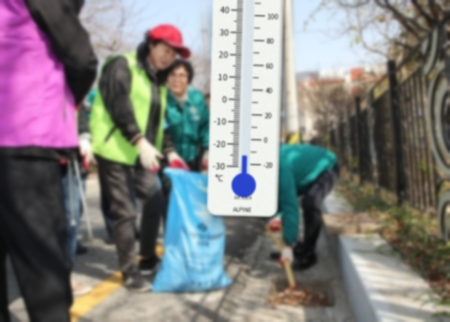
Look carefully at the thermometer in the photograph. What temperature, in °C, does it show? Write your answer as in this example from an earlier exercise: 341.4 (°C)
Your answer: -25 (°C)
